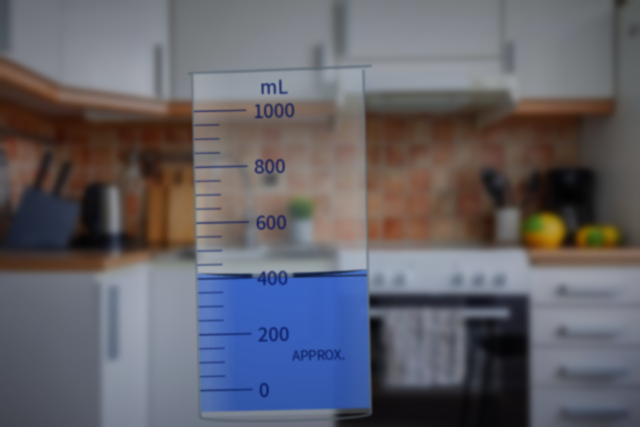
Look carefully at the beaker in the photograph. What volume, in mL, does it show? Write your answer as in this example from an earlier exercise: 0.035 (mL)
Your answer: 400 (mL)
